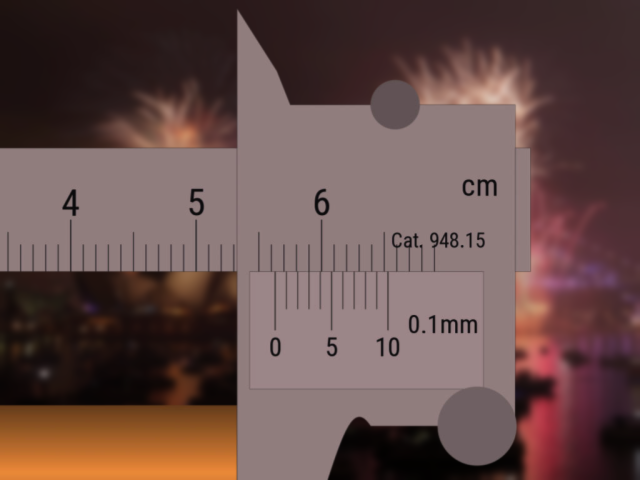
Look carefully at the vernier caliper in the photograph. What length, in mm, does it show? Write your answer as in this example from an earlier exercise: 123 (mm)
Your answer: 56.3 (mm)
